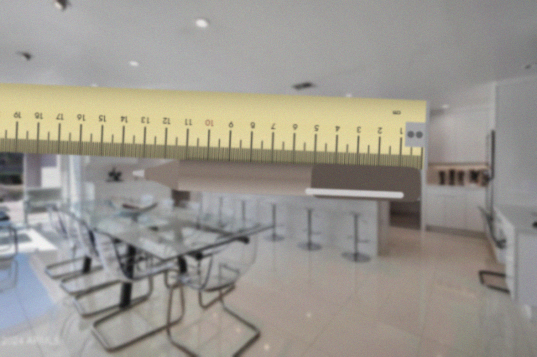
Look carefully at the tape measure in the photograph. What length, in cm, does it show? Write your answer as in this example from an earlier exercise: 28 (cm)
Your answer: 13.5 (cm)
